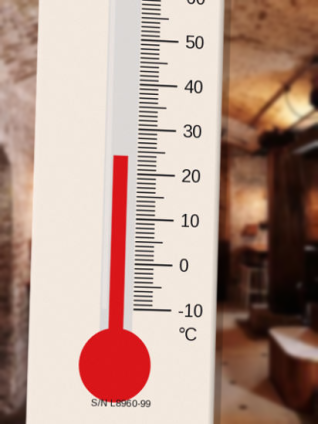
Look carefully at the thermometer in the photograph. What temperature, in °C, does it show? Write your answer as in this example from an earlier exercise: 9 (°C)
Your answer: 24 (°C)
